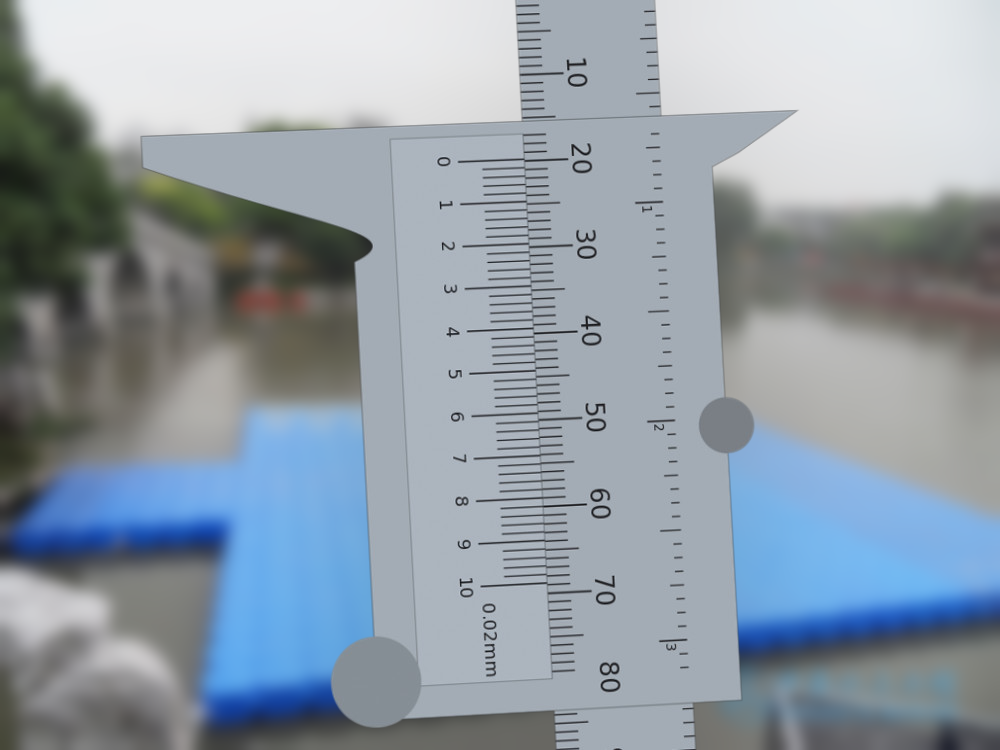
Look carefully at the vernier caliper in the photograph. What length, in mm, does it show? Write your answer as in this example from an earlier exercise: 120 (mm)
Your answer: 19.8 (mm)
